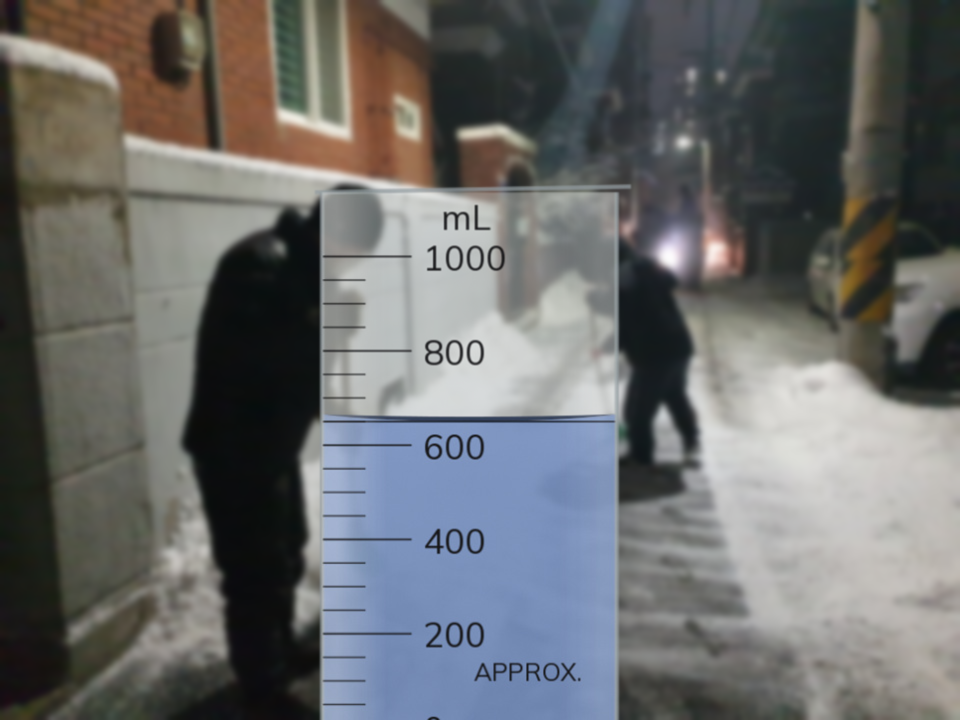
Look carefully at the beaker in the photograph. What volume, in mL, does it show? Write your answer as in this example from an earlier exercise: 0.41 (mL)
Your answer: 650 (mL)
